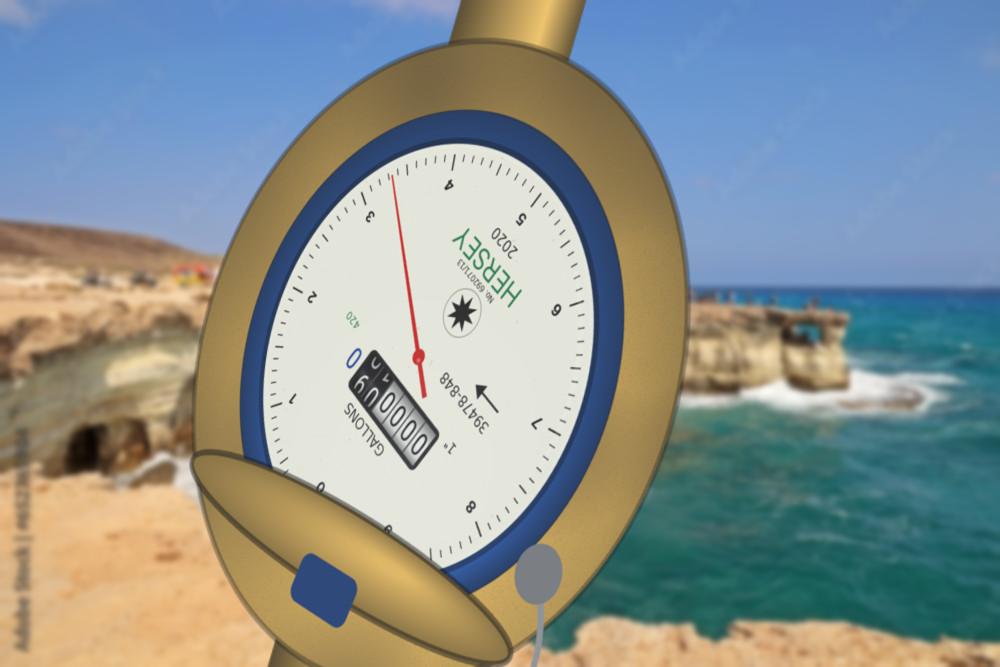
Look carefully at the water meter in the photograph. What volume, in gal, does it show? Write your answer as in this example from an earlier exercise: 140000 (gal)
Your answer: 93.3 (gal)
